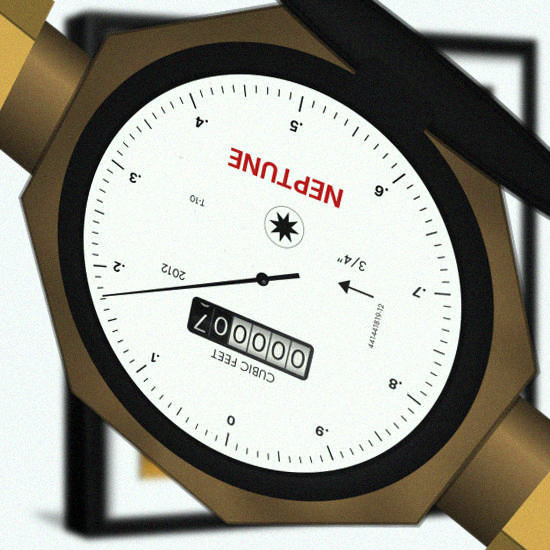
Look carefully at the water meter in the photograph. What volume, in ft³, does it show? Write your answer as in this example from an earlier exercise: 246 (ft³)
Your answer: 7.17 (ft³)
